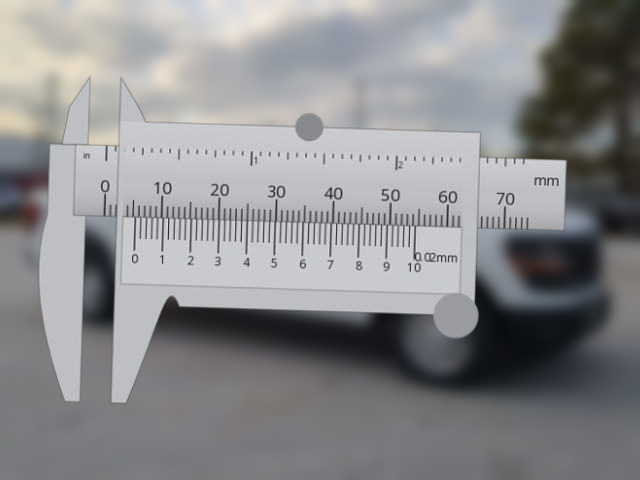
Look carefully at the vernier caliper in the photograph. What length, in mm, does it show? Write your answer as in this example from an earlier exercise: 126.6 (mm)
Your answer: 5.4 (mm)
